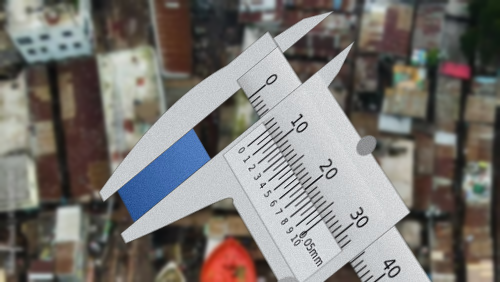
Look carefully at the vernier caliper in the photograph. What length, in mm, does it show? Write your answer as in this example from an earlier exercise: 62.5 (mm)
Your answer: 7.0 (mm)
